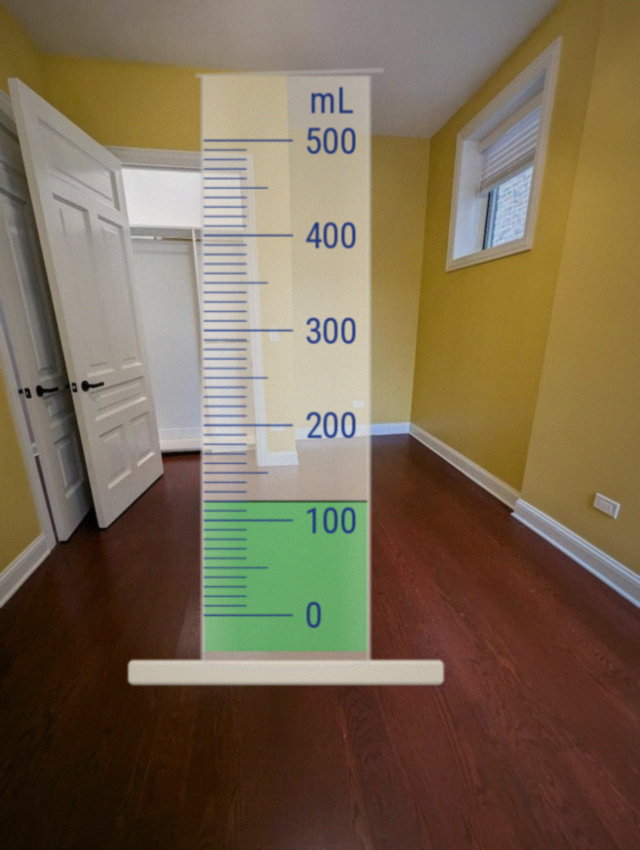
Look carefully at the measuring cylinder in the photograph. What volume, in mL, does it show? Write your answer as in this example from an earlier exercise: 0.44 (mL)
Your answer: 120 (mL)
